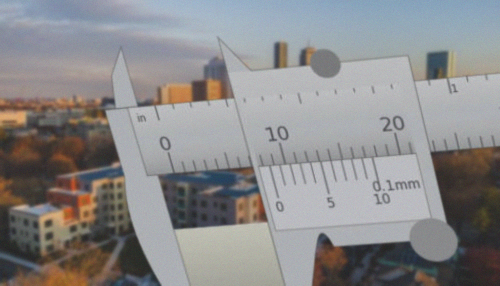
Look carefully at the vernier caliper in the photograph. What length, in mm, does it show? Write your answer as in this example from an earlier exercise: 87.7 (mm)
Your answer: 8.6 (mm)
